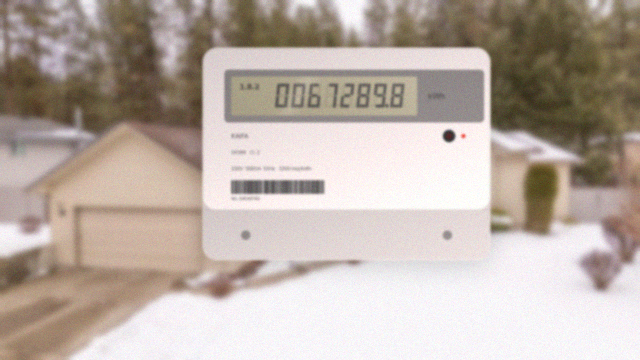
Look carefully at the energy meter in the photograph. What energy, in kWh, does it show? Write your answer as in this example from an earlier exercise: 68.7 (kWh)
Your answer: 67289.8 (kWh)
